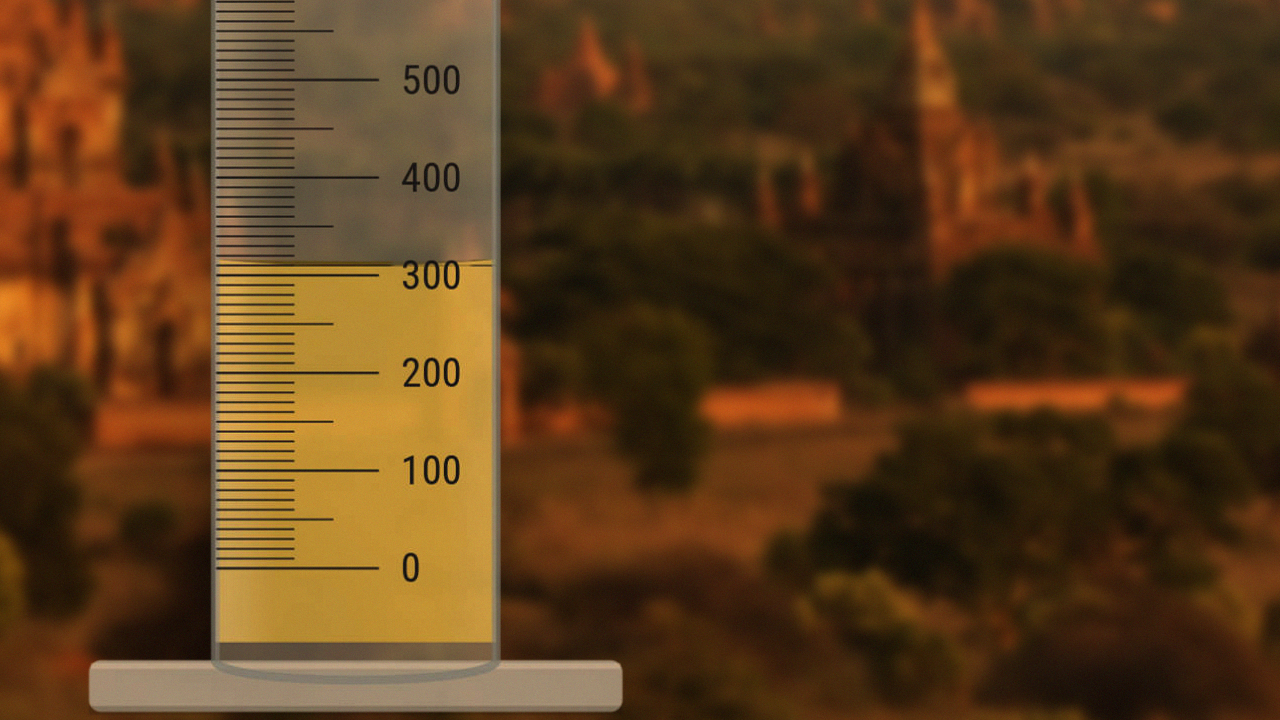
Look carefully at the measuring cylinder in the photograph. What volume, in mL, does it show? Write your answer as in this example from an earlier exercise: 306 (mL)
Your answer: 310 (mL)
